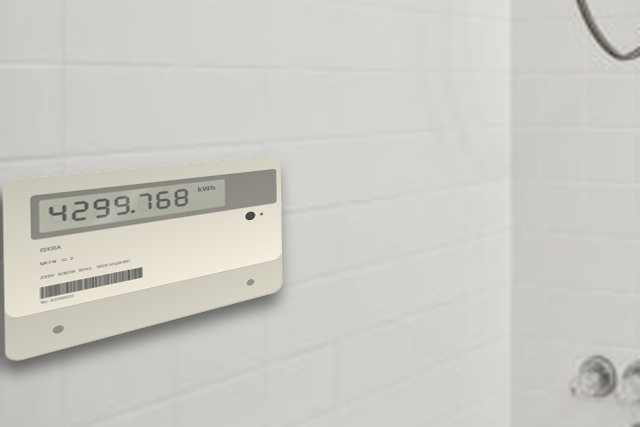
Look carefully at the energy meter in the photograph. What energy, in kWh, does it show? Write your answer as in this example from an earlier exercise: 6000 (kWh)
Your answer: 4299.768 (kWh)
